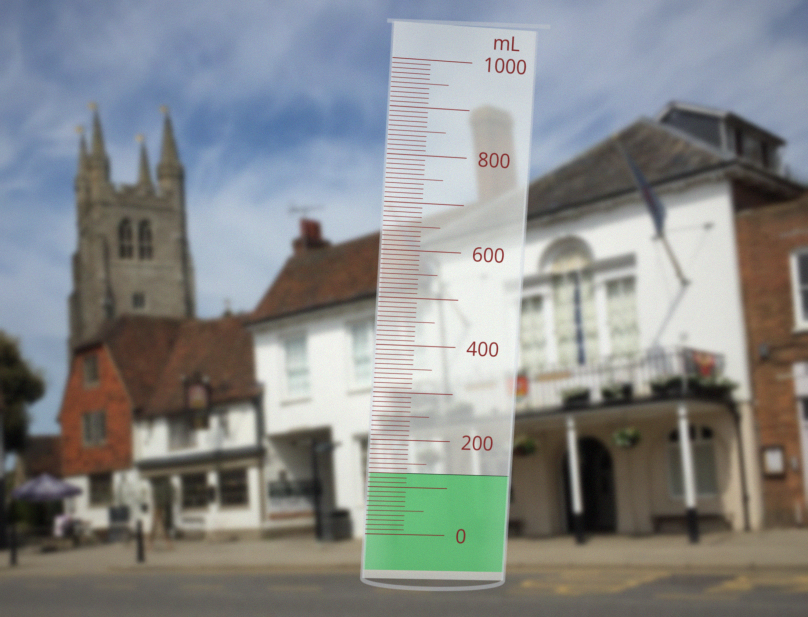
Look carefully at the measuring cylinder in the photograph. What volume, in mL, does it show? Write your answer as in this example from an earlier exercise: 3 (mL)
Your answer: 130 (mL)
